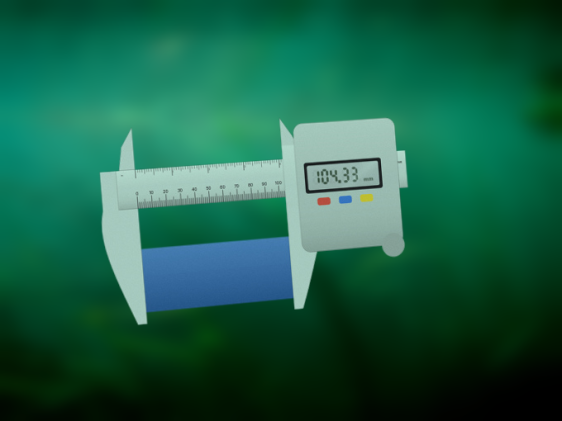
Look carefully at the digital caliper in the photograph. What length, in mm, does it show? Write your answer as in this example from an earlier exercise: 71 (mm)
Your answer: 104.33 (mm)
